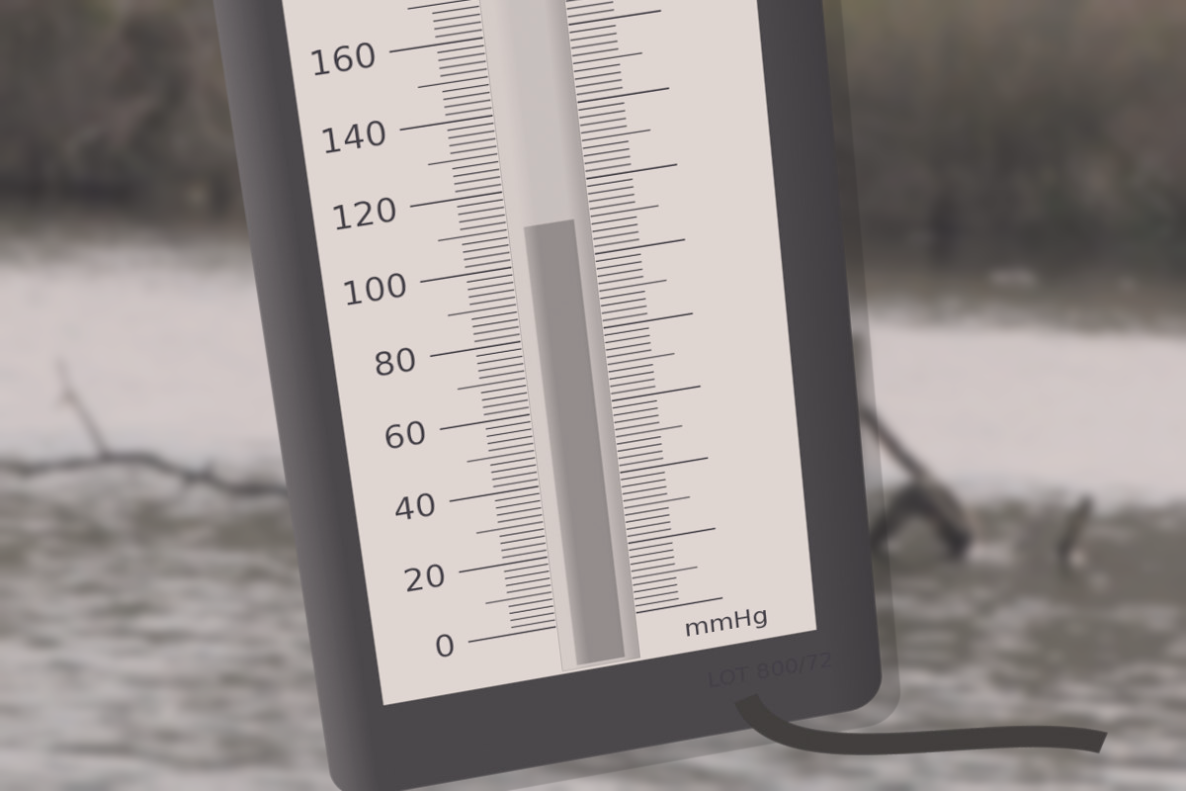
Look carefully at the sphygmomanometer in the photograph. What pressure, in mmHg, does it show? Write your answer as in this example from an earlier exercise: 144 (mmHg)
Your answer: 110 (mmHg)
